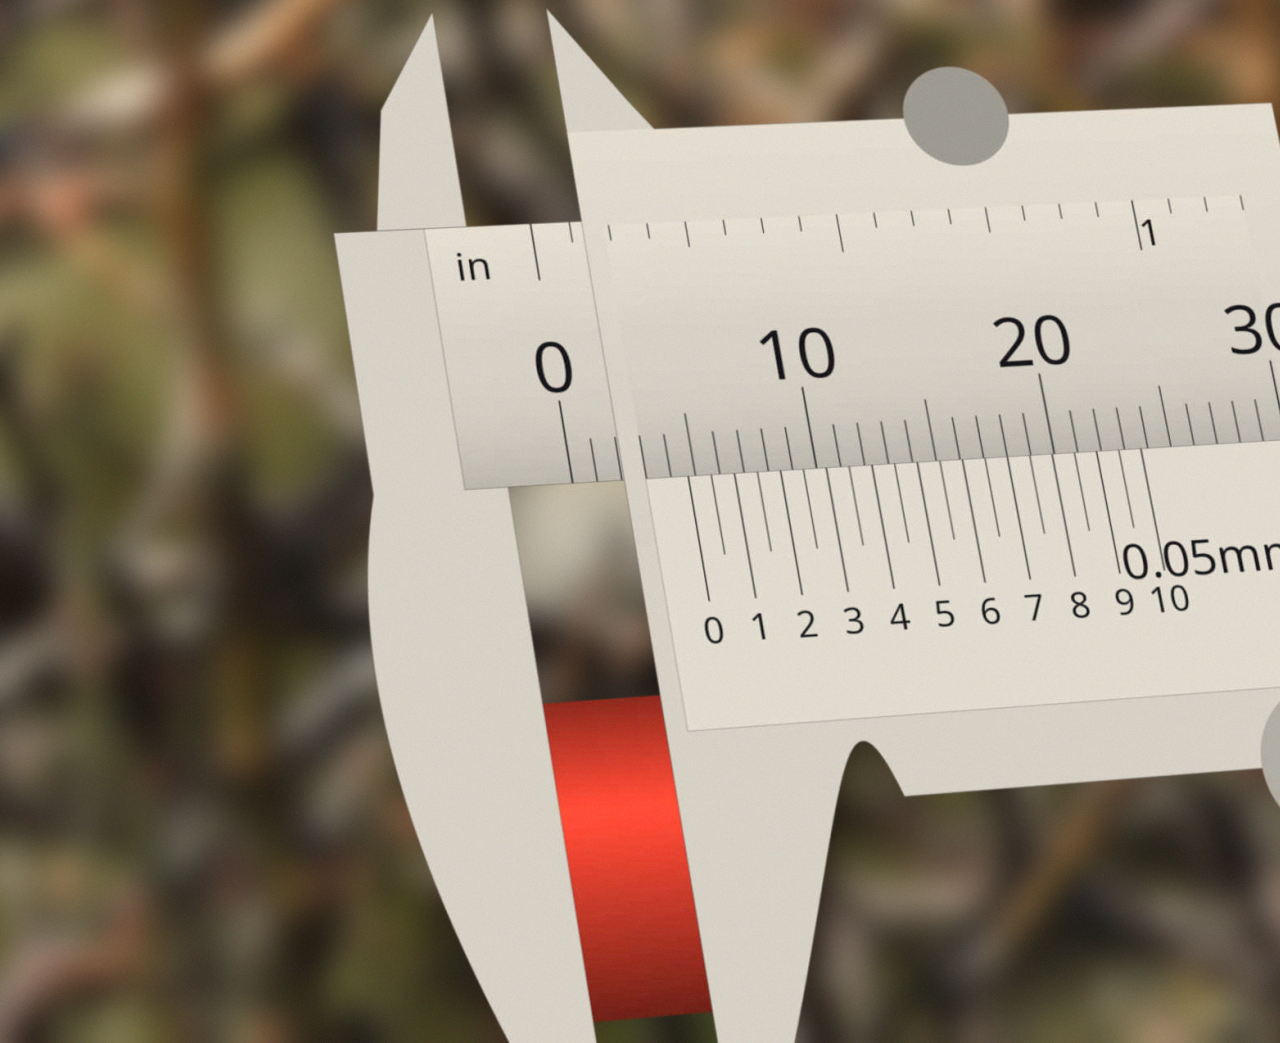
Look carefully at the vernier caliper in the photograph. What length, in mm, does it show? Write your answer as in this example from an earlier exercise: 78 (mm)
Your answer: 4.7 (mm)
